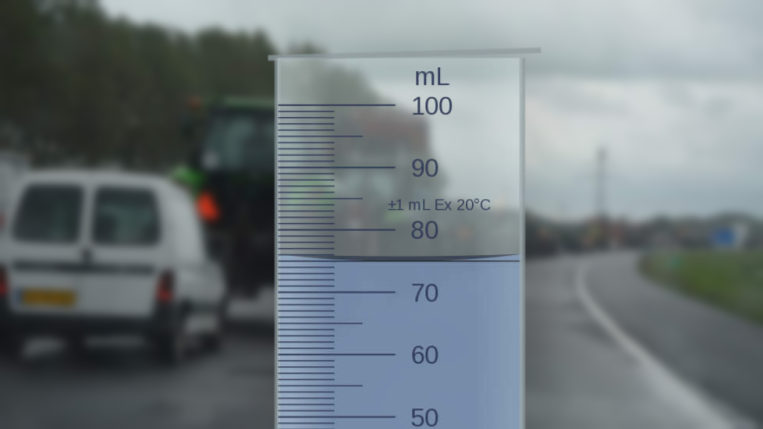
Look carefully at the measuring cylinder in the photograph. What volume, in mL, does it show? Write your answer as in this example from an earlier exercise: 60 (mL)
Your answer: 75 (mL)
